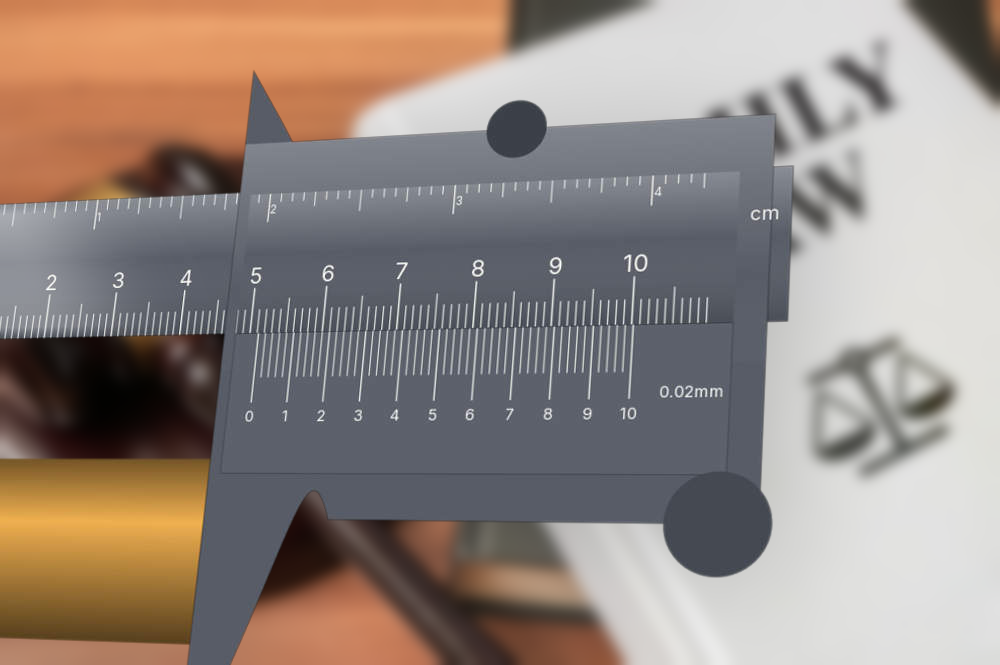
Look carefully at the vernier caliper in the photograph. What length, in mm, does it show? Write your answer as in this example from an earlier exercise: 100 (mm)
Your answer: 51.2 (mm)
